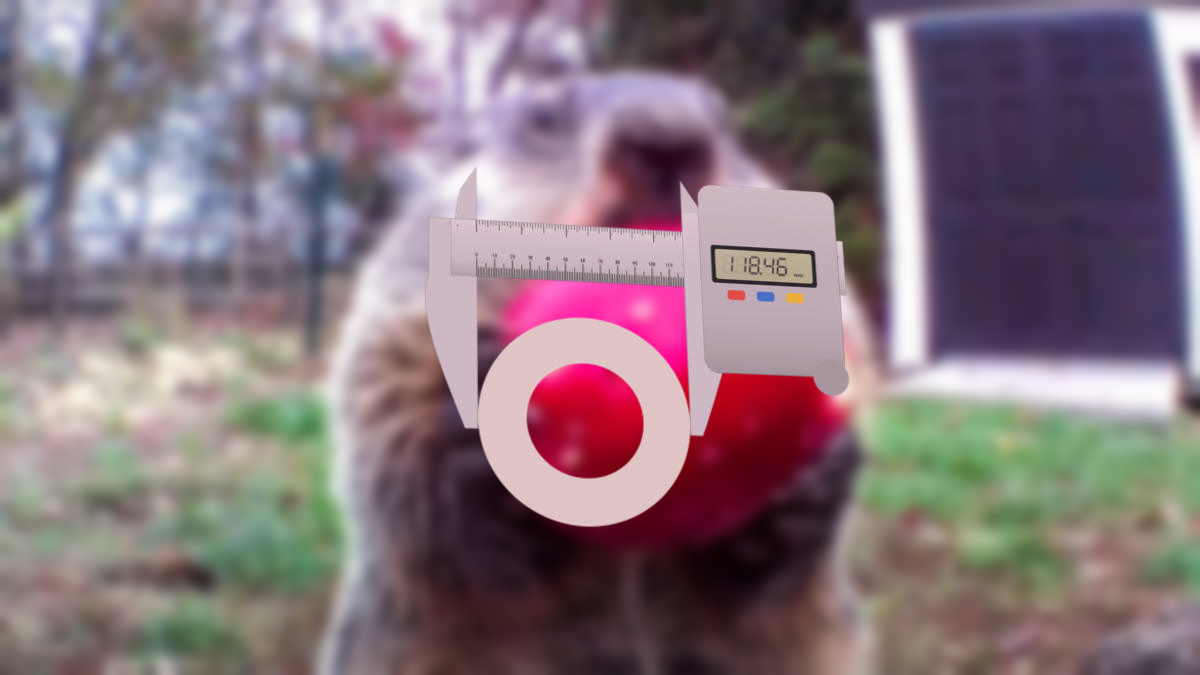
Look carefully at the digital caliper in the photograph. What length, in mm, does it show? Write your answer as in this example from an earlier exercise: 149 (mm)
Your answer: 118.46 (mm)
